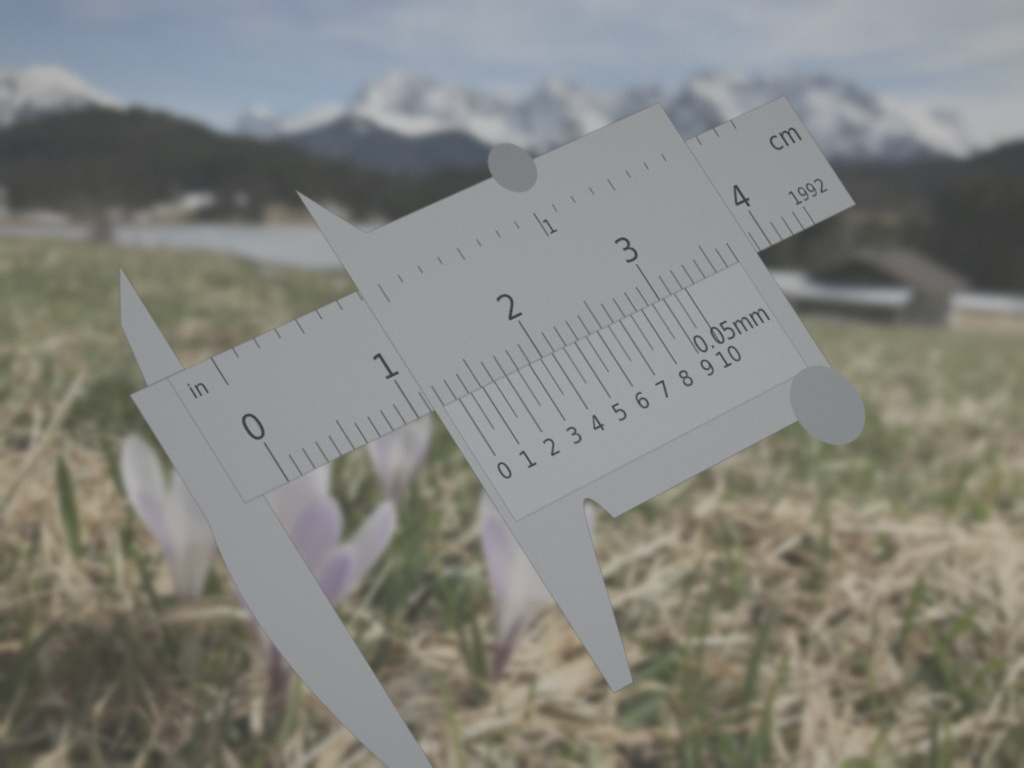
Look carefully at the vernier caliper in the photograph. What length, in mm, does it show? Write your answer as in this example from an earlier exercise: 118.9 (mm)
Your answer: 13.2 (mm)
